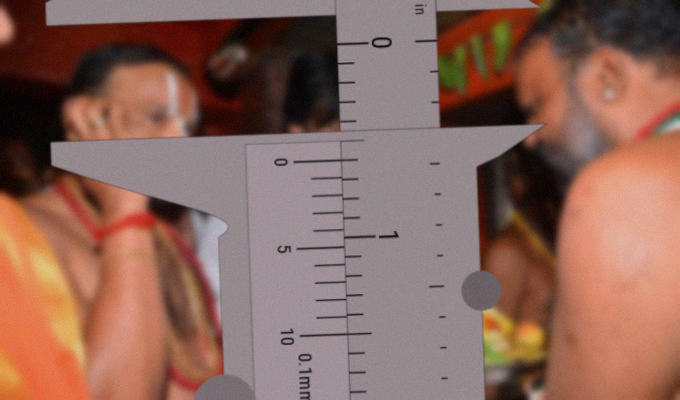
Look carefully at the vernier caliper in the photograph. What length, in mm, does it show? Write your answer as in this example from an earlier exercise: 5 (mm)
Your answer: 6.0 (mm)
